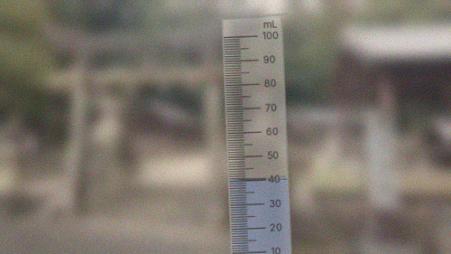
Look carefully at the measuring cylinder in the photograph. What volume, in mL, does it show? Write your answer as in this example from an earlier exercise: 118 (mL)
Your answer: 40 (mL)
